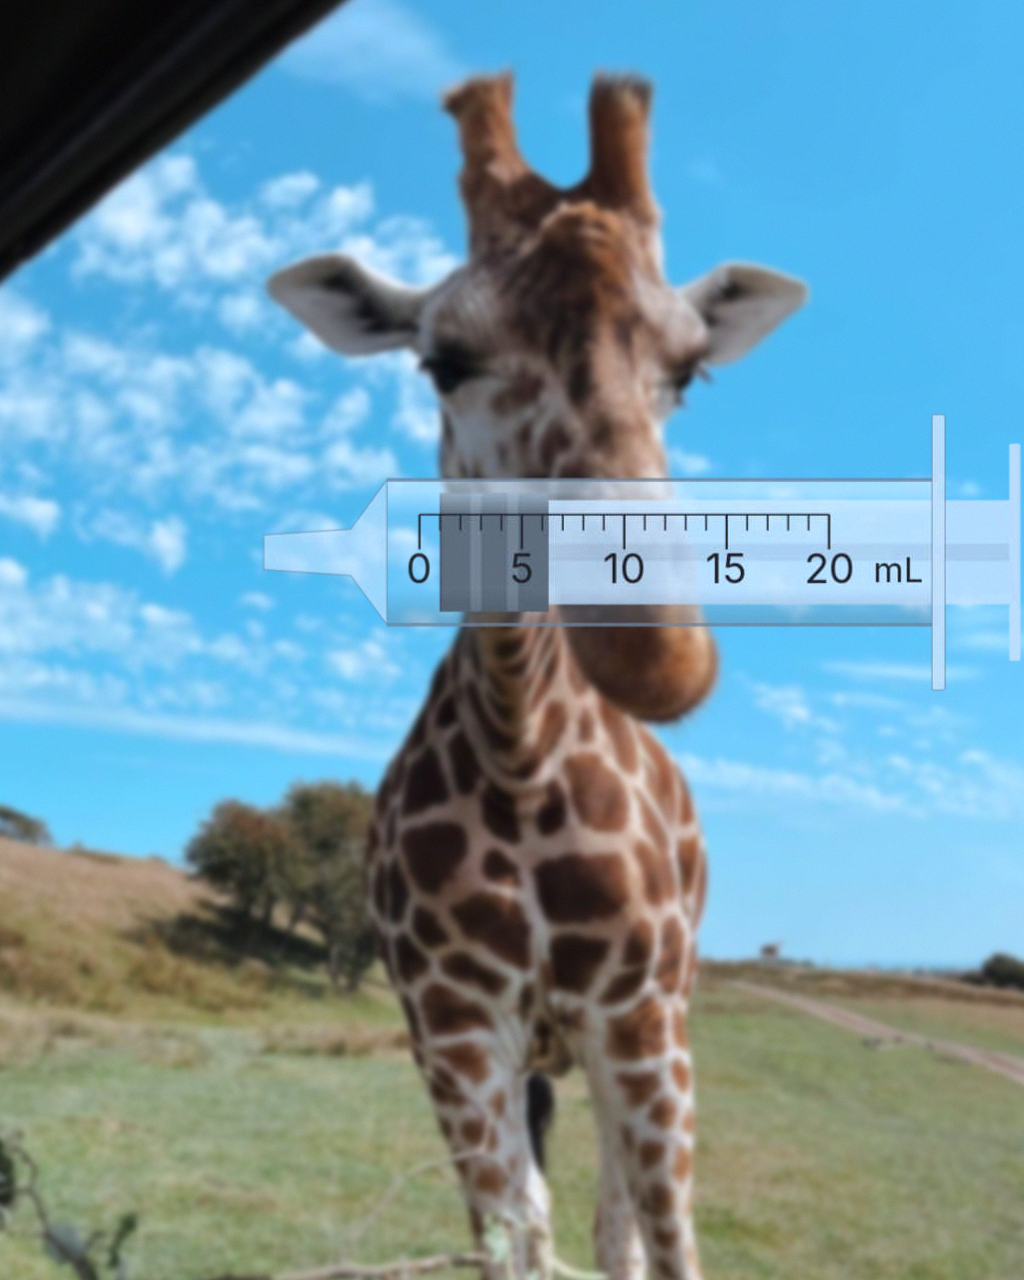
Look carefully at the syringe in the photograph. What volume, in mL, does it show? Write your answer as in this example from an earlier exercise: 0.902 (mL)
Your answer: 1 (mL)
